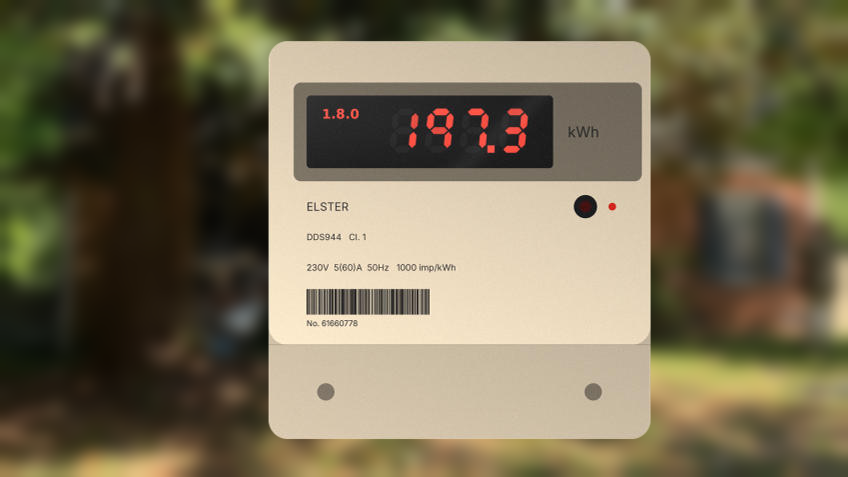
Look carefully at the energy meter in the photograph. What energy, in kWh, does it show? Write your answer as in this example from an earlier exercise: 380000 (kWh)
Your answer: 197.3 (kWh)
